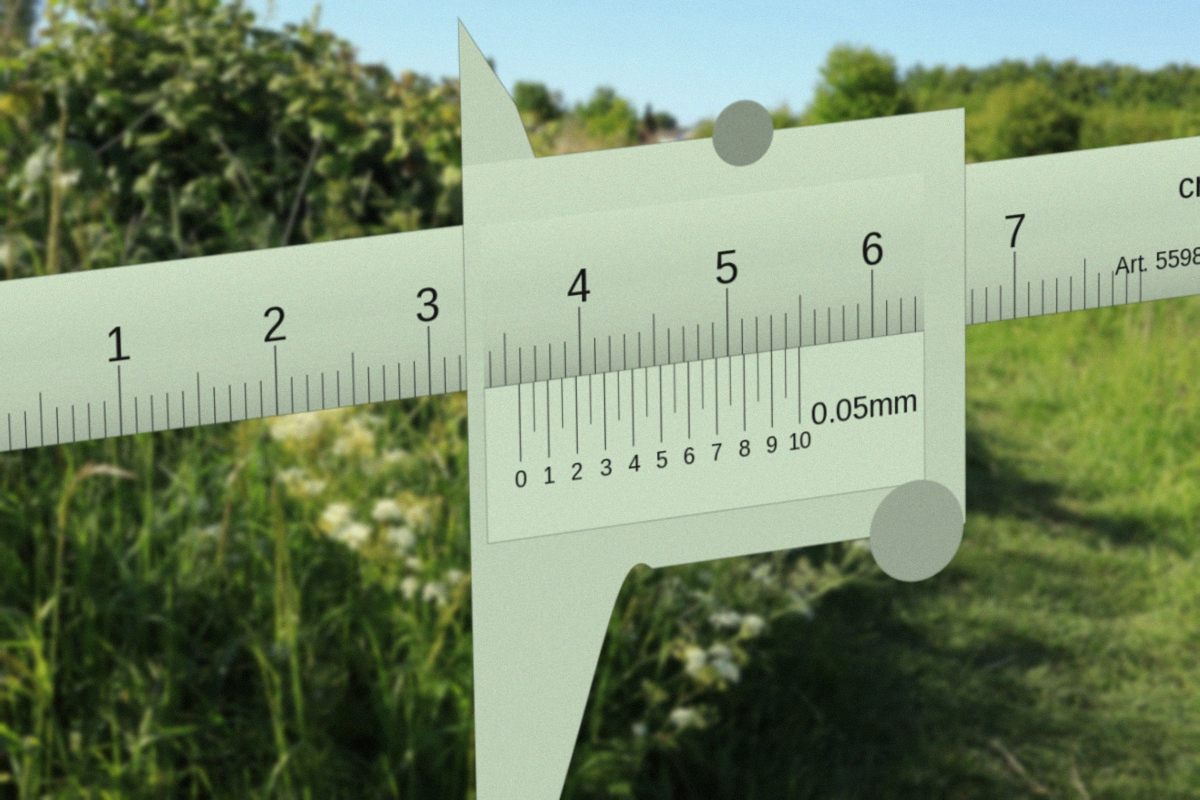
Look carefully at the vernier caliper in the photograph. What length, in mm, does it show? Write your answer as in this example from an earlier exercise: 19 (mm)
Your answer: 35.9 (mm)
